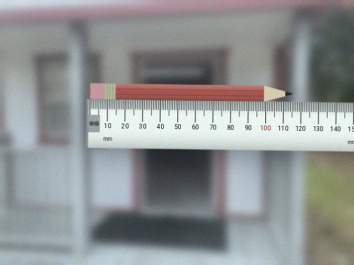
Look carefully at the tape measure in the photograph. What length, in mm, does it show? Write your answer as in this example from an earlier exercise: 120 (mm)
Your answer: 115 (mm)
